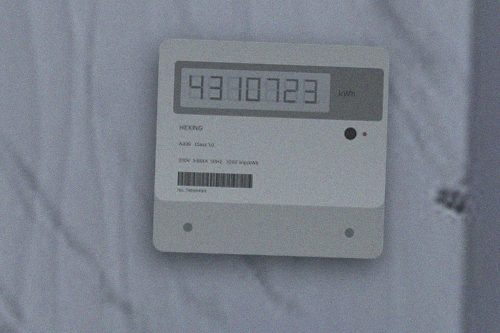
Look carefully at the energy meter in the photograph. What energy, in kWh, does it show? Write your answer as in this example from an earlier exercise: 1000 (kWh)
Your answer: 4310723 (kWh)
